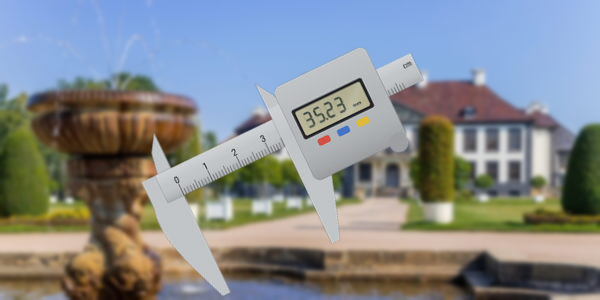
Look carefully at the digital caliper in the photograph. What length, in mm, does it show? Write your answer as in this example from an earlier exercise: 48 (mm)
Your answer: 35.23 (mm)
